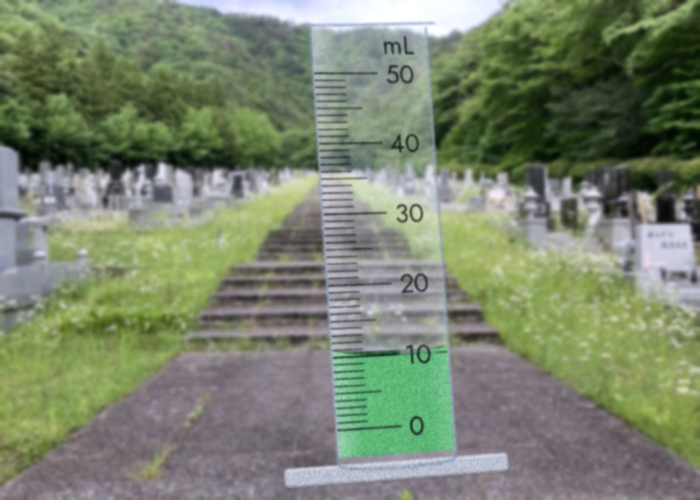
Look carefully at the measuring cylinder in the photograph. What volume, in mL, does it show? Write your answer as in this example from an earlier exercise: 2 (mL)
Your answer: 10 (mL)
